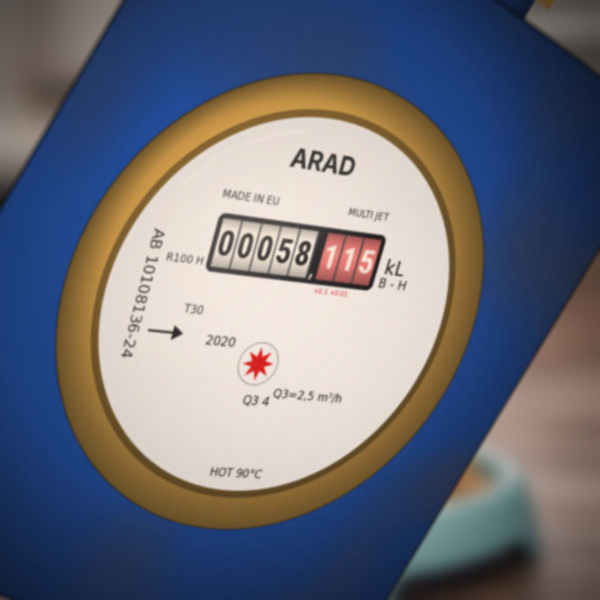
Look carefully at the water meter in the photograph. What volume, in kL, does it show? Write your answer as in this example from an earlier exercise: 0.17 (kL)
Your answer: 58.115 (kL)
